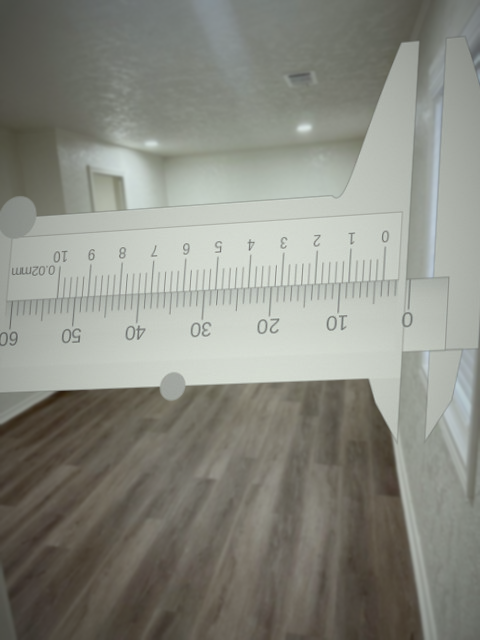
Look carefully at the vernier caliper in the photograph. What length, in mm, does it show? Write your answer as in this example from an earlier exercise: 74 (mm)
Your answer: 3.8 (mm)
